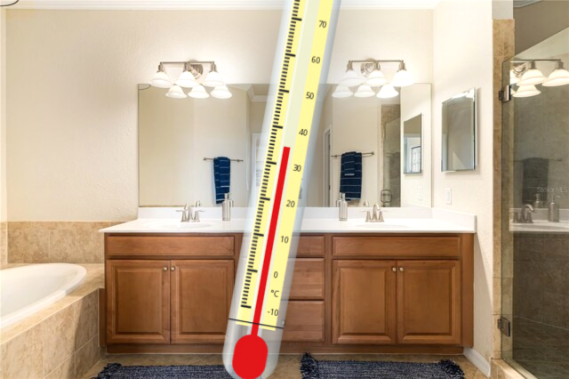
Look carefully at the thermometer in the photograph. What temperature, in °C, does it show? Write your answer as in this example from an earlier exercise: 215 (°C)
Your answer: 35 (°C)
